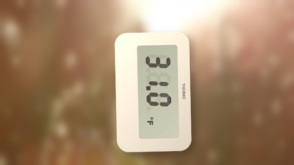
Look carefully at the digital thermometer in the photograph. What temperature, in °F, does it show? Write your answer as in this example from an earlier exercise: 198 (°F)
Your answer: 31.0 (°F)
